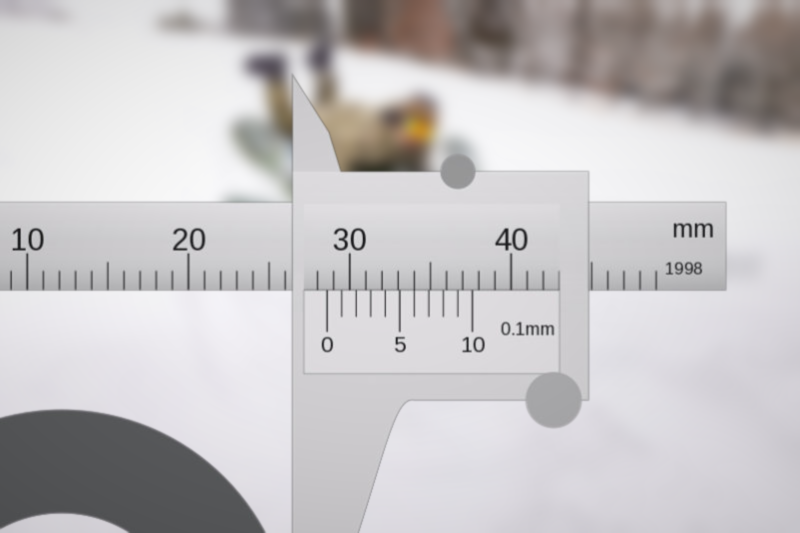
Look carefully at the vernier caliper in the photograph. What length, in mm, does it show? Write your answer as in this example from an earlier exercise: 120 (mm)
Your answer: 28.6 (mm)
